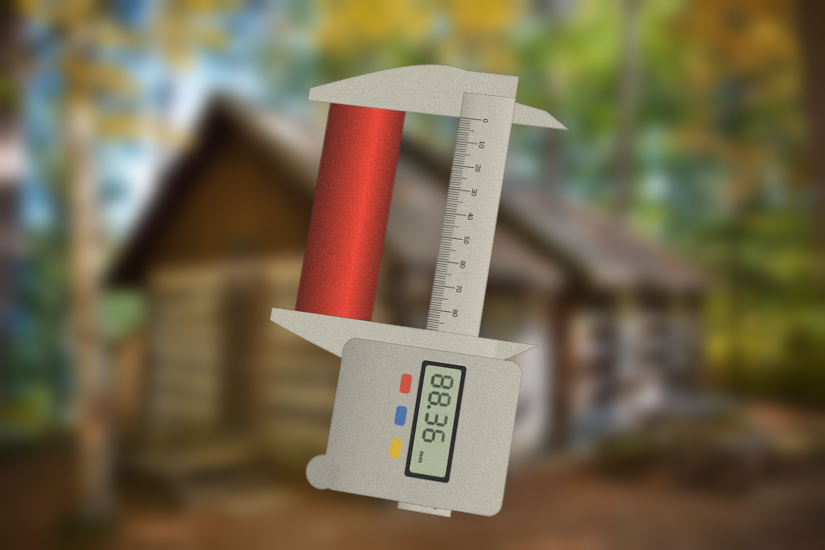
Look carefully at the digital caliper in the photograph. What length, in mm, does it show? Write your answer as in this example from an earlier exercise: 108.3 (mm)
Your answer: 88.36 (mm)
